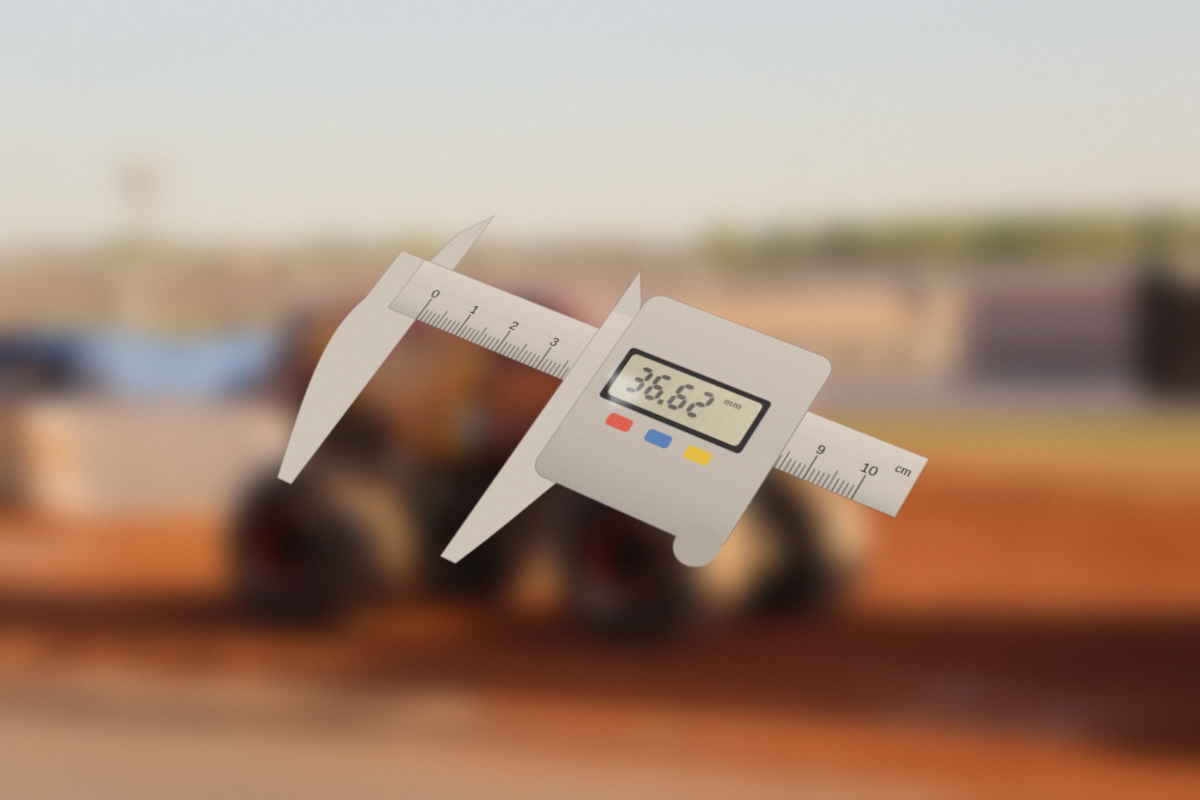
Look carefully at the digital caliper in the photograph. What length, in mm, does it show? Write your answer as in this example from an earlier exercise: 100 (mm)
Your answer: 36.62 (mm)
